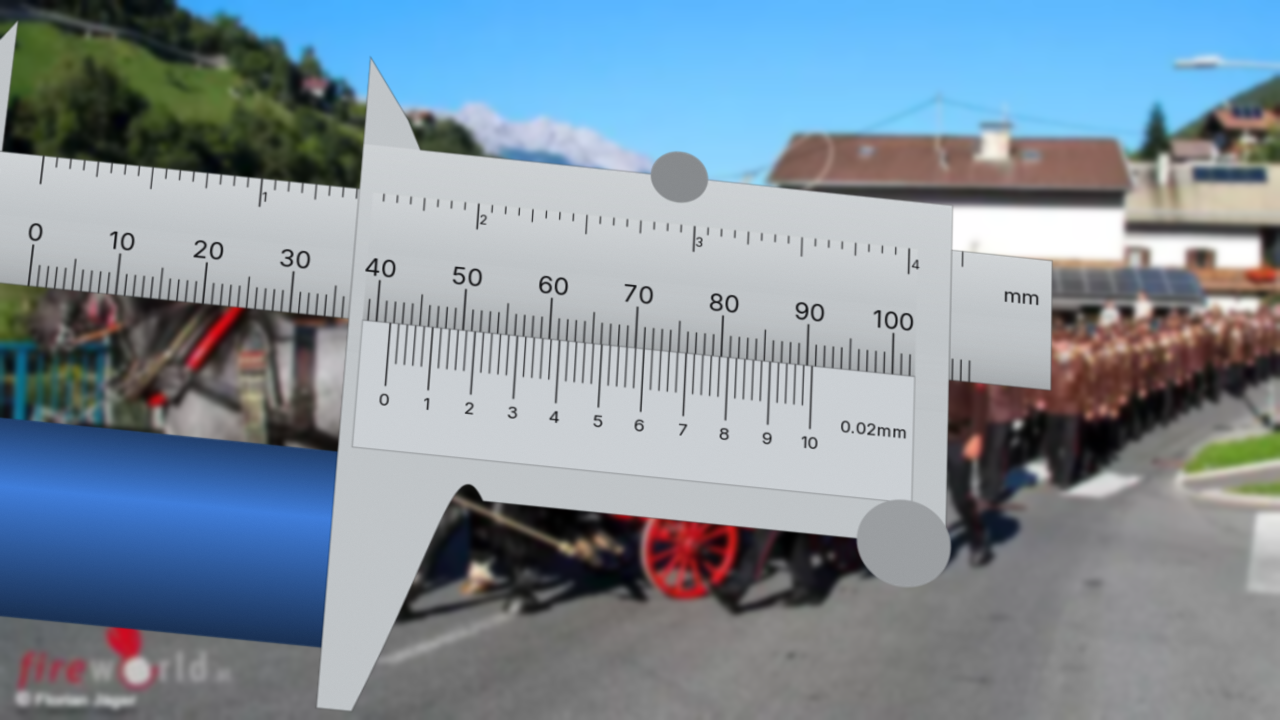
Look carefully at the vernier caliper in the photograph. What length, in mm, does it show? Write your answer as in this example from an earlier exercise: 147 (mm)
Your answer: 41.6 (mm)
